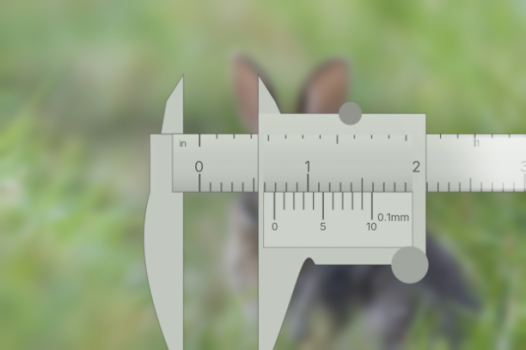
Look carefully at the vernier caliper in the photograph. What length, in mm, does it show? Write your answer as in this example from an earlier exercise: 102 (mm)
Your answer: 6.9 (mm)
